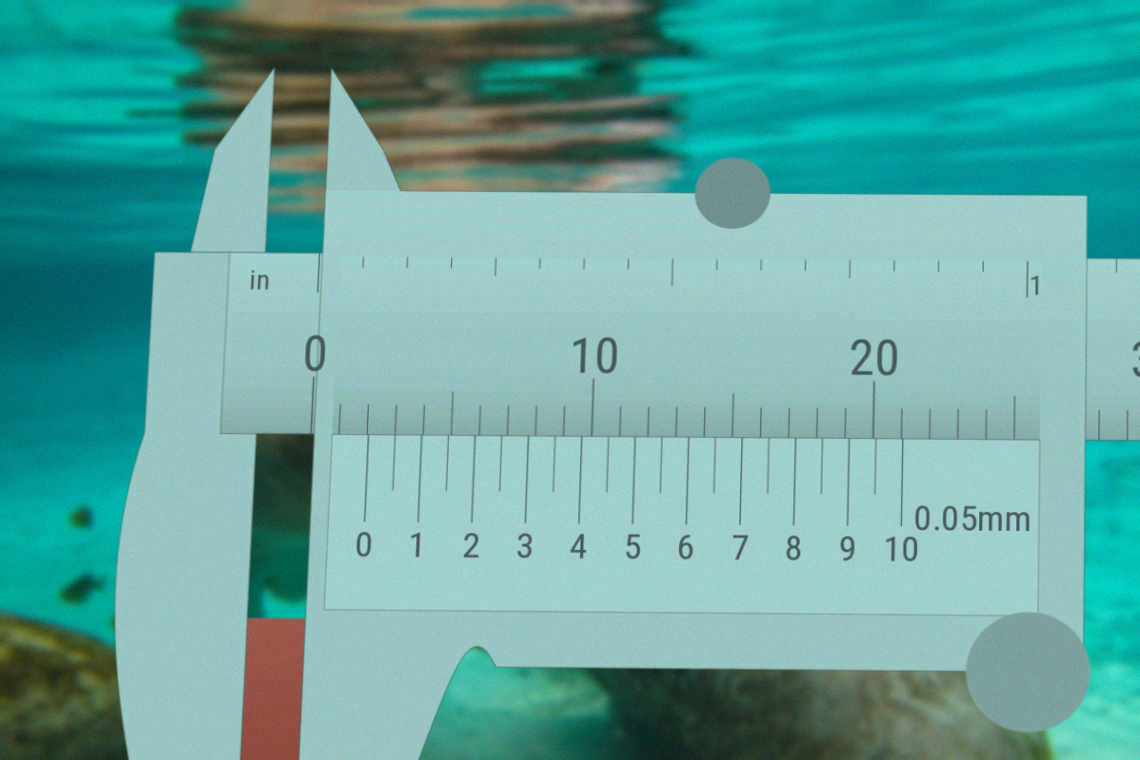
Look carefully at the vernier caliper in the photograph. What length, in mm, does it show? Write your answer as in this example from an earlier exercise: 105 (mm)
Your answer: 2.05 (mm)
